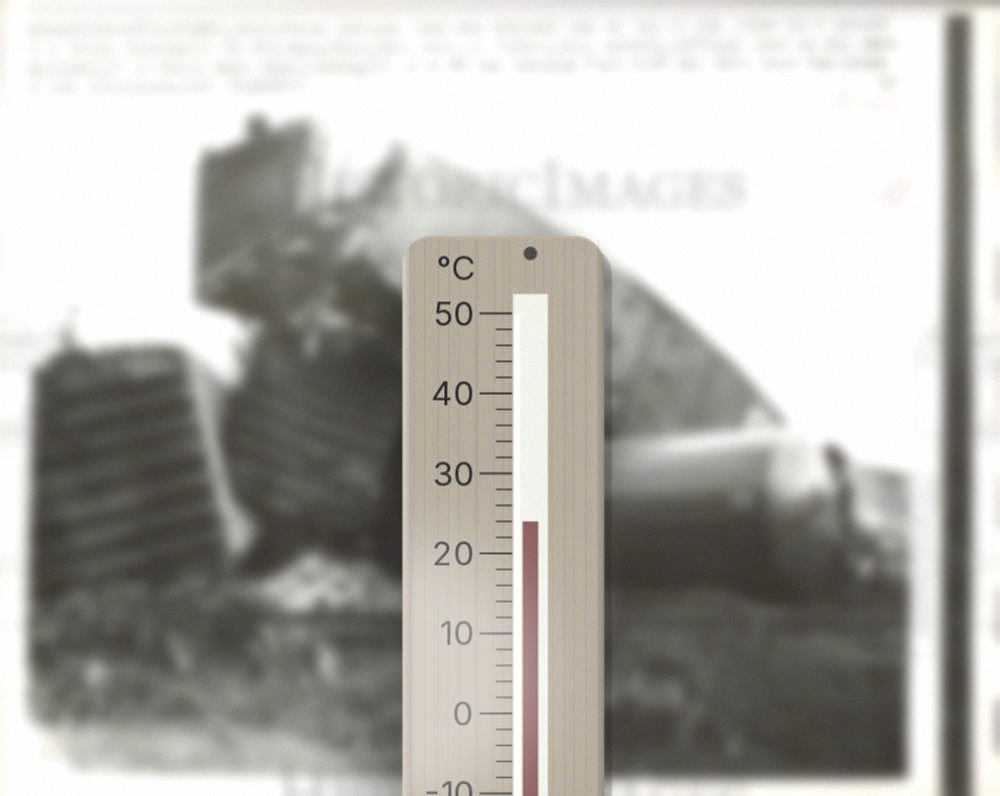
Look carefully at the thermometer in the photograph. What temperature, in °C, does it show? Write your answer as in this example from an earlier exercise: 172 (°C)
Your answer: 24 (°C)
